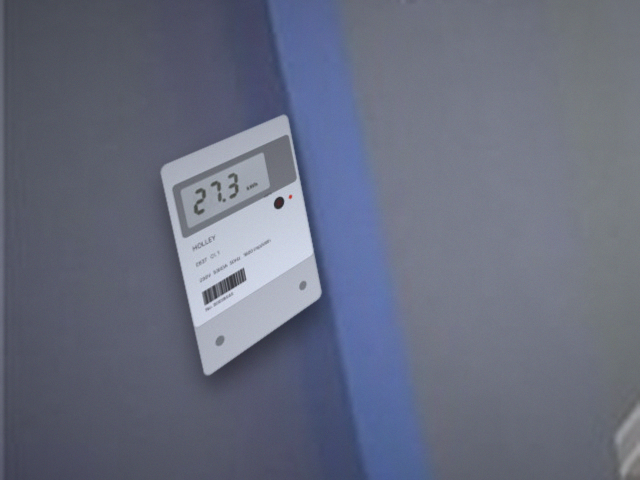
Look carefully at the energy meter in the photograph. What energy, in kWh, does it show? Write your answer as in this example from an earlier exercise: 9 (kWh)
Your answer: 27.3 (kWh)
